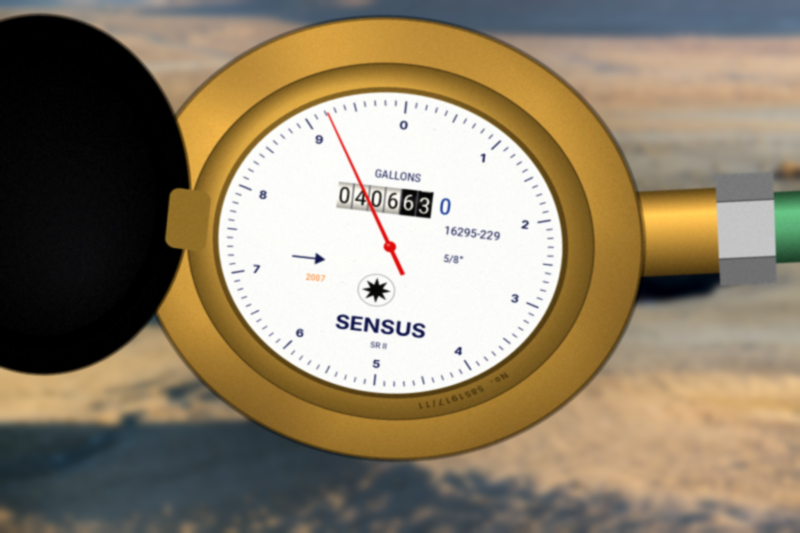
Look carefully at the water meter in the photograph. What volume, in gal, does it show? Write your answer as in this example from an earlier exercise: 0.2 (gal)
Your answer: 406629.2 (gal)
